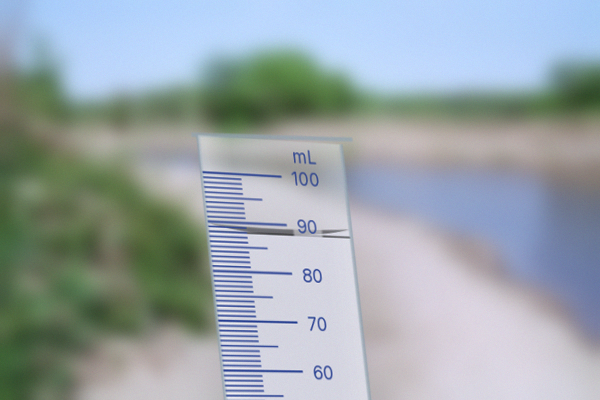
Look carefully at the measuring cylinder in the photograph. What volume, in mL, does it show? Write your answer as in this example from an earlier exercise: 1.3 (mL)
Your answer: 88 (mL)
